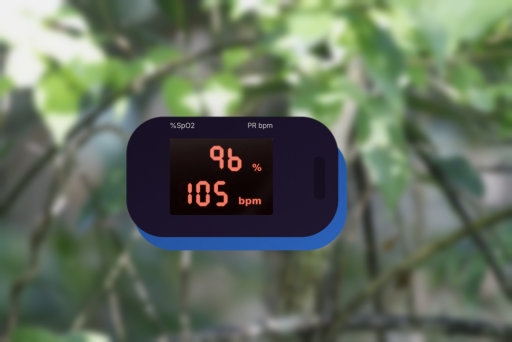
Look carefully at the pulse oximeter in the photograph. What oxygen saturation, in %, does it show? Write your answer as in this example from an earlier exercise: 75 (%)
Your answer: 96 (%)
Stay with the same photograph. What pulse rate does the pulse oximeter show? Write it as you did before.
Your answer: 105 (bpm)
